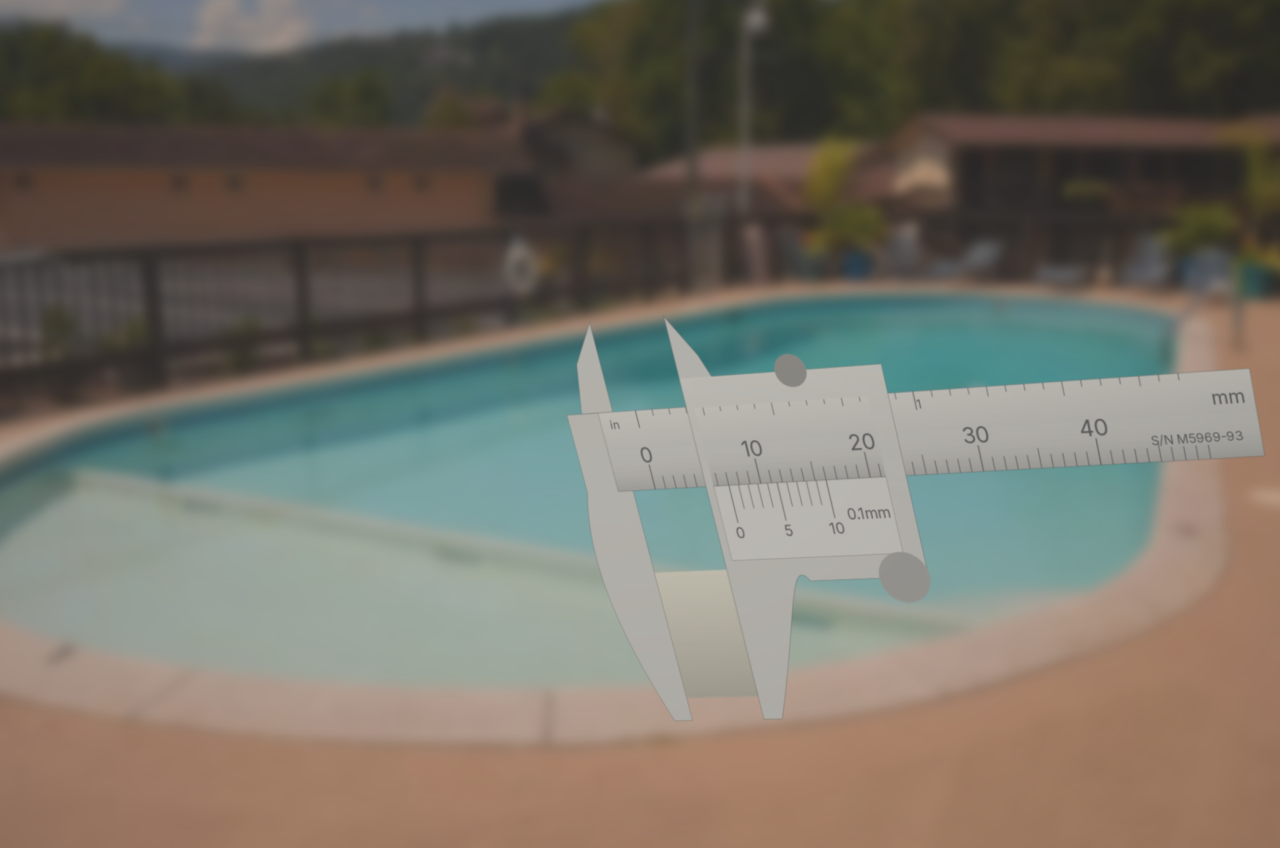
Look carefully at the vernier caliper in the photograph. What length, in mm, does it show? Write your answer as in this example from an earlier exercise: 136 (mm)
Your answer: 7.0 (mm)
